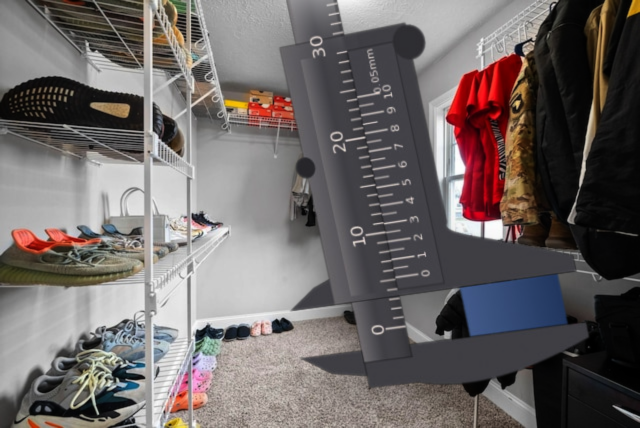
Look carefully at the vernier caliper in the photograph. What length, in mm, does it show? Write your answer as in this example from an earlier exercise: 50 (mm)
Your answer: 5.2 (mm)
